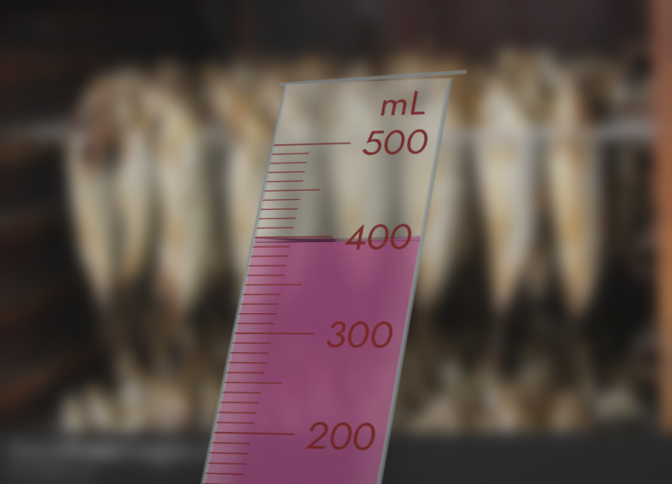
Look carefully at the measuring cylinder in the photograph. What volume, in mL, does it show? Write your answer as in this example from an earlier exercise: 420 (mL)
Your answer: 395 (mL)
